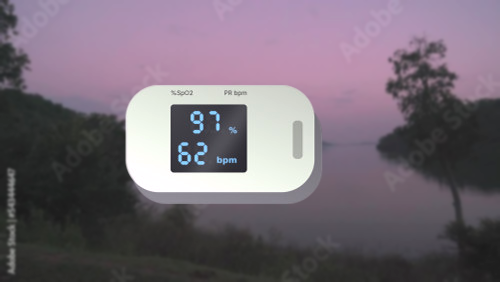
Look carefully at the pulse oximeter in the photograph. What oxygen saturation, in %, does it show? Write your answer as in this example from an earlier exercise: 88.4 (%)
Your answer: 97 (%)
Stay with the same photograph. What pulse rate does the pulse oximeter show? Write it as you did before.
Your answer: 62 (bpm)
